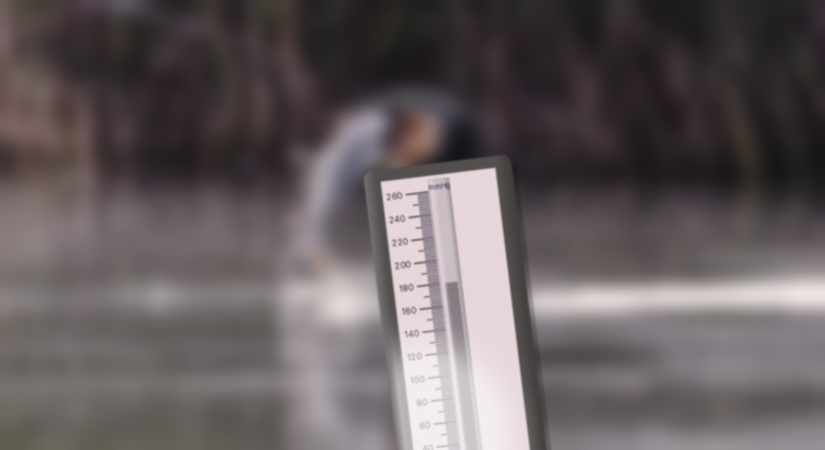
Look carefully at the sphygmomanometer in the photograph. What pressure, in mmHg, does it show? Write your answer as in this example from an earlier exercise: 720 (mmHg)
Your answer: 180 (mmHg)
